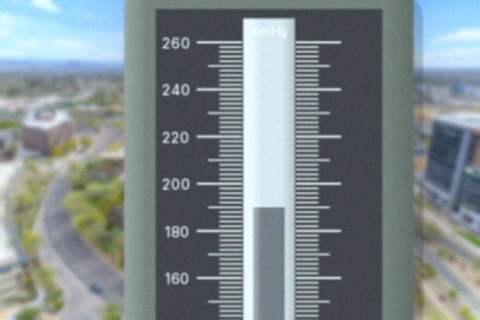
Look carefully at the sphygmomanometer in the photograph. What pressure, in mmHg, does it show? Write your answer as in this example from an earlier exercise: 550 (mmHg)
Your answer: 190 (mmHg)
